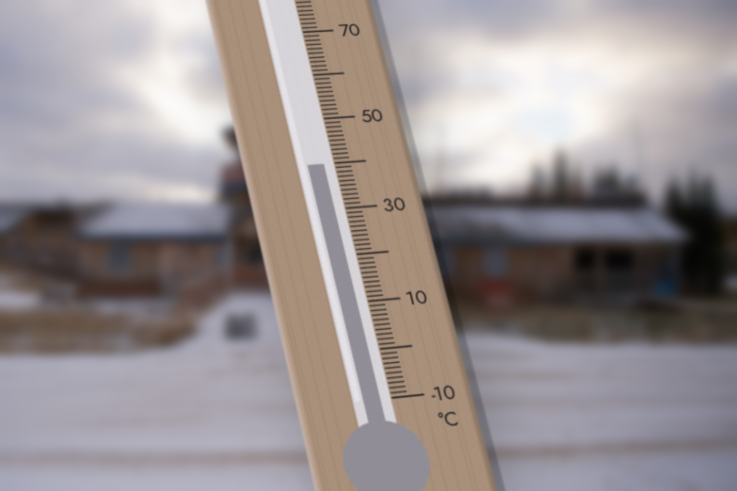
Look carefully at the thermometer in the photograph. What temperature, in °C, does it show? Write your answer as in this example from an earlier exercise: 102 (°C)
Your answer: 40 (°C)
